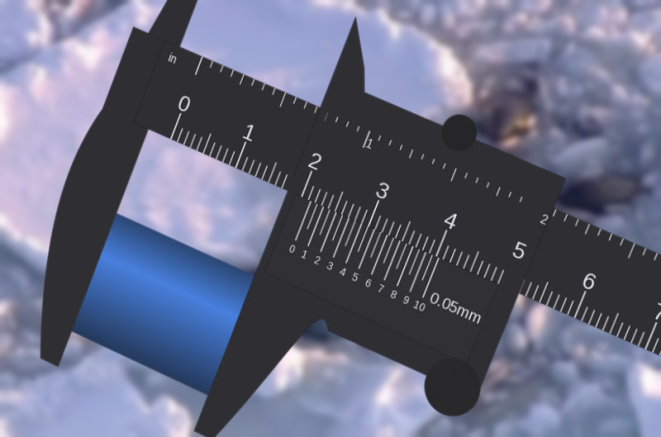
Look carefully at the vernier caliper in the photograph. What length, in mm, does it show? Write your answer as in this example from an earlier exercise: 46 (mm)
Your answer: 21.4 (mm)
